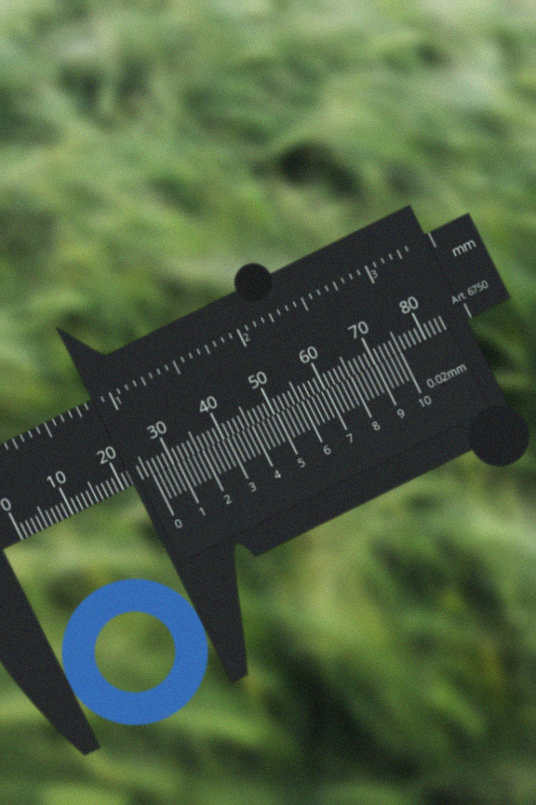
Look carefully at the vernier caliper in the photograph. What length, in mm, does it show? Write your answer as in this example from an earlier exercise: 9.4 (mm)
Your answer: 26.0 (mm)
